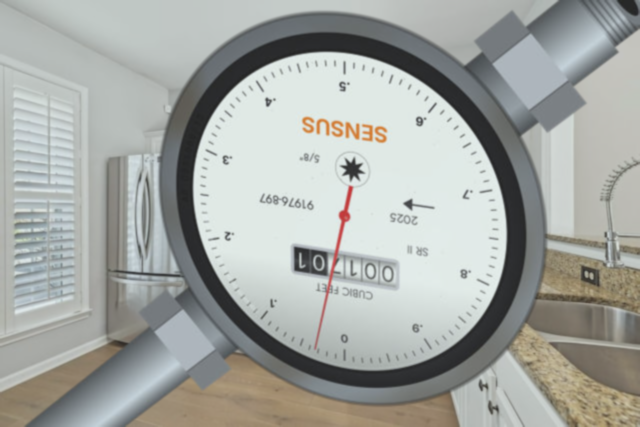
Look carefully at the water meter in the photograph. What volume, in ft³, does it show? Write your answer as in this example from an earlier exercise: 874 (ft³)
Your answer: 1701.03 (ft³)
